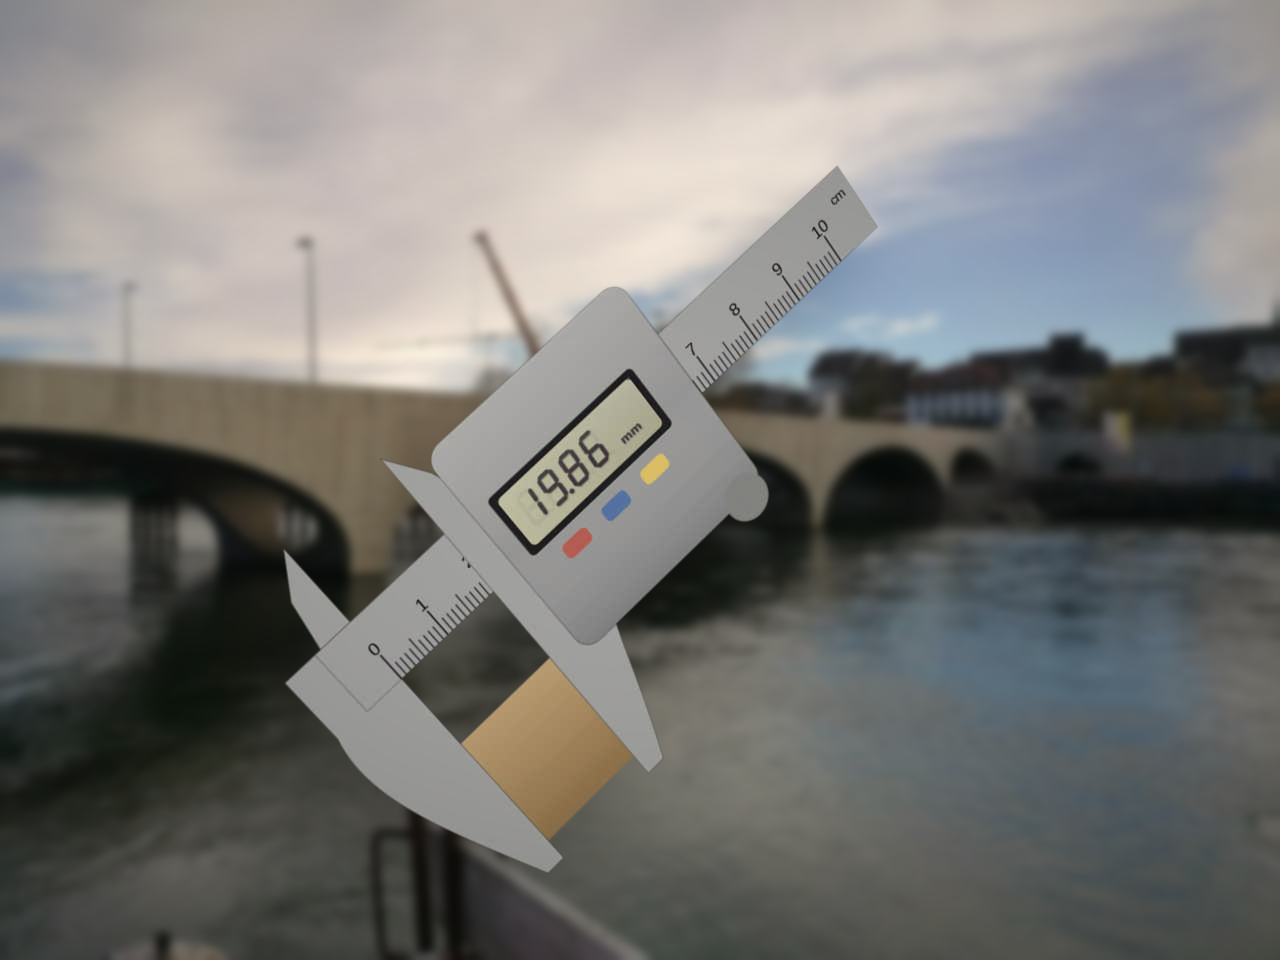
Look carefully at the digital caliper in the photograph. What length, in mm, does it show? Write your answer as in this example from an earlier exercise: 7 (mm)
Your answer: 19.86 (mm)
